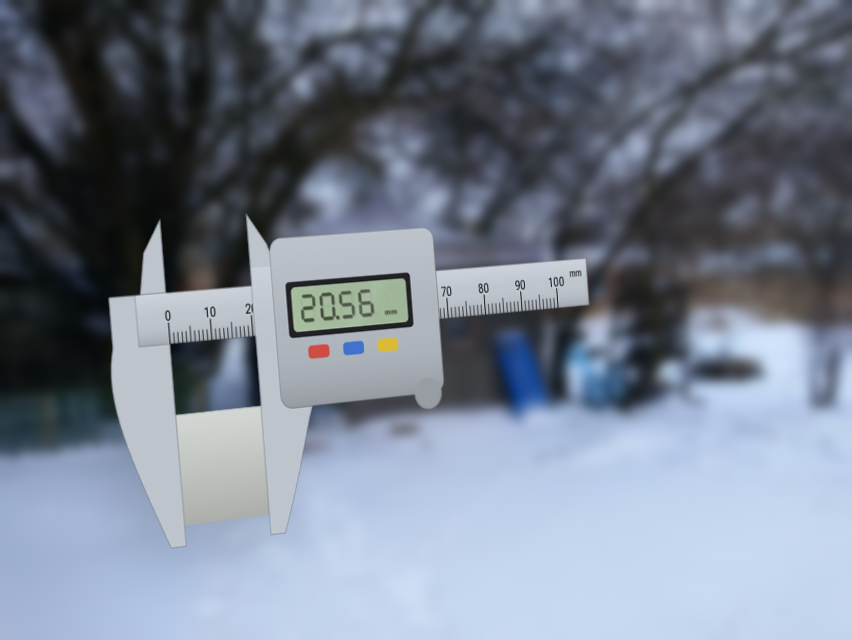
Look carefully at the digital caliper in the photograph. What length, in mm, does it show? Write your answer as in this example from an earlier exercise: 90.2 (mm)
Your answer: 20.56 (mm)
